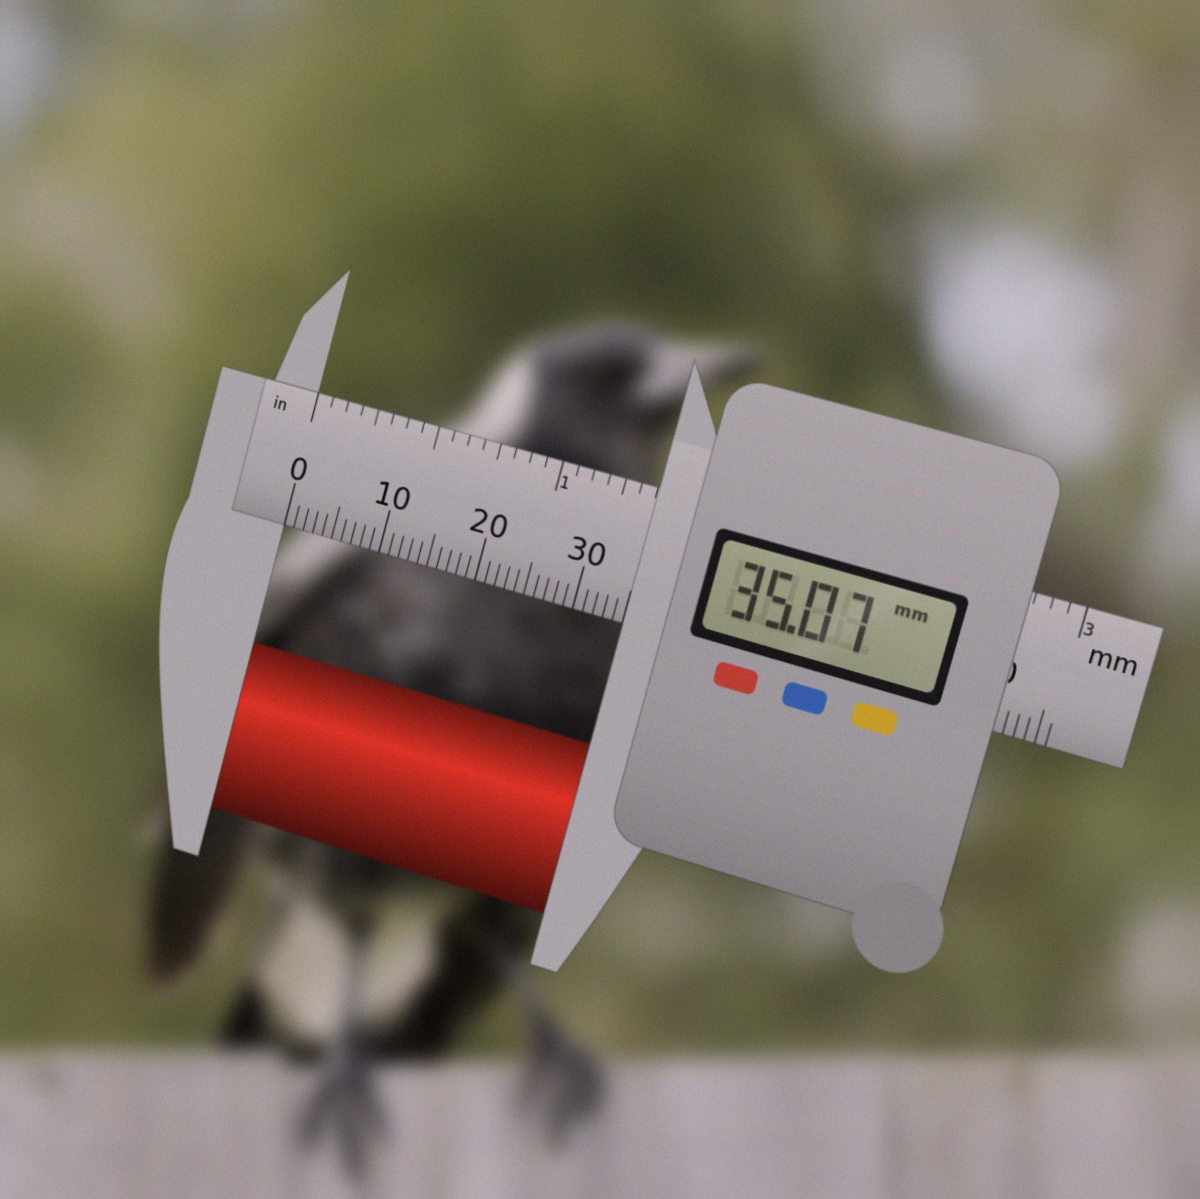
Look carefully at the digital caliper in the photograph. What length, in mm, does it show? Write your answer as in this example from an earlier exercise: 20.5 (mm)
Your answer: 35.07 (mm)
